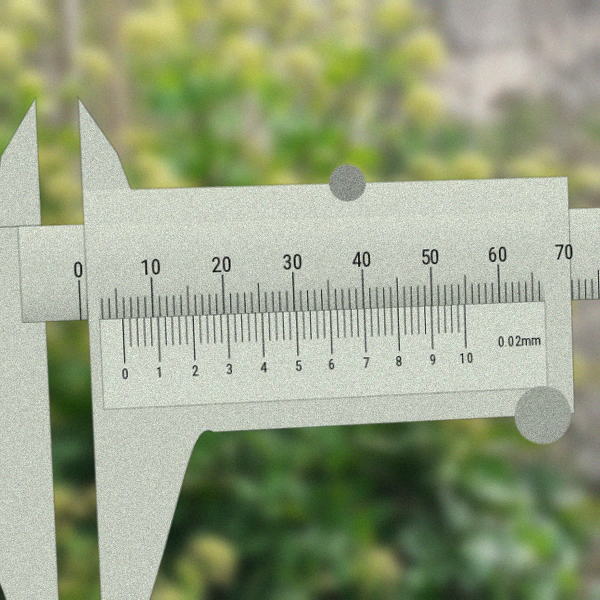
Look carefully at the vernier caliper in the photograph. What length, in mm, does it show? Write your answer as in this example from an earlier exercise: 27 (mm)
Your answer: 5.8 (mm)
